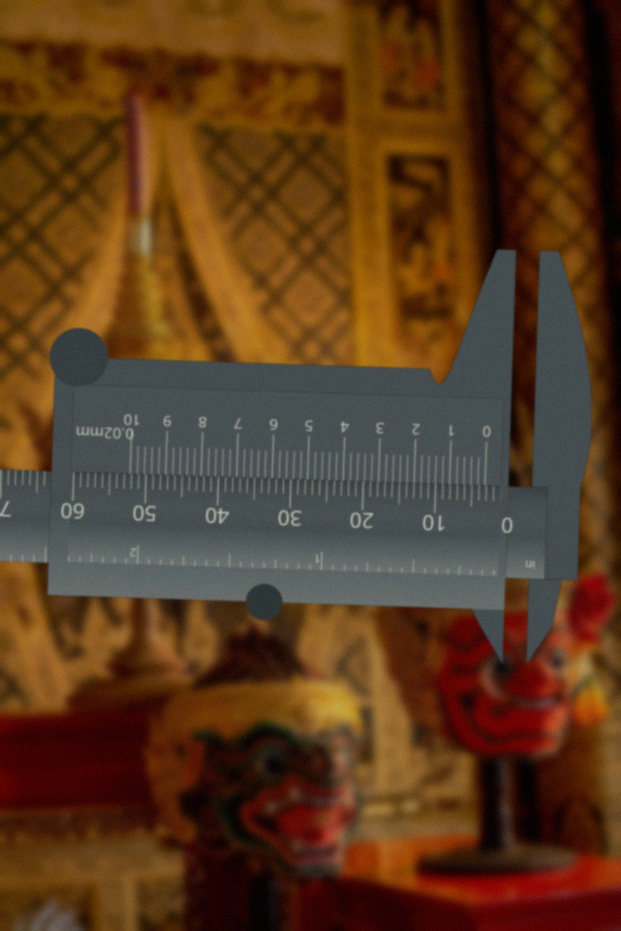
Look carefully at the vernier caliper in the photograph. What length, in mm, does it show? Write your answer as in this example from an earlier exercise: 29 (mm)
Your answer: 3.2 (mm)
